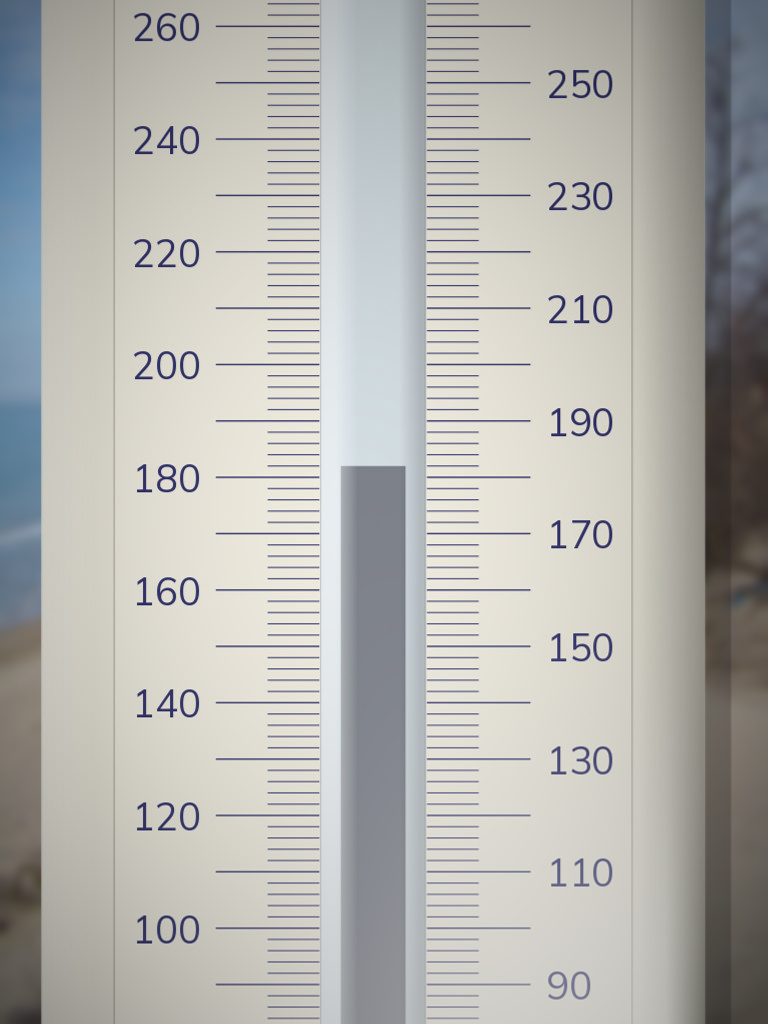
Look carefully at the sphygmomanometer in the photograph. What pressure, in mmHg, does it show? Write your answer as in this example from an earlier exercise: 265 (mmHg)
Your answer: 182 (mmHg)
